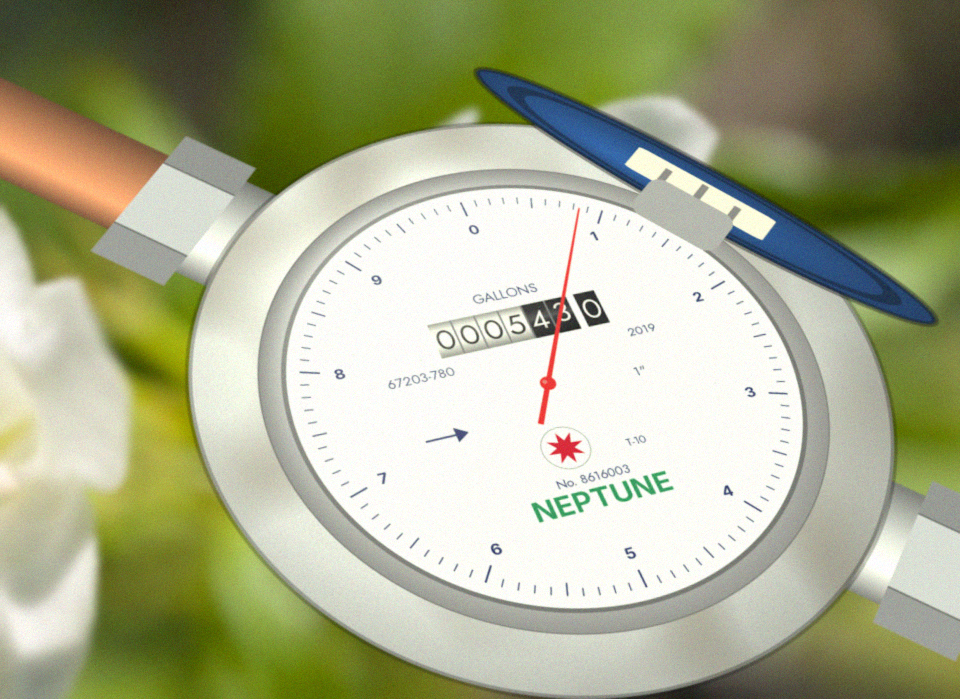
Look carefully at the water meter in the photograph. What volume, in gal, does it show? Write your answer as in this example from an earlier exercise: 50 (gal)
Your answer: 5430.8 (gal)
